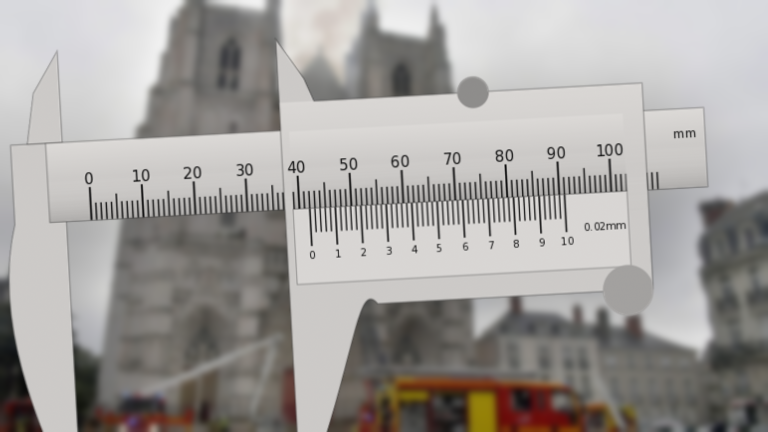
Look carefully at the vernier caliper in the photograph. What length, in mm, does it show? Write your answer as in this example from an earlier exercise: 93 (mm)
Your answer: 42.0 (mm)
